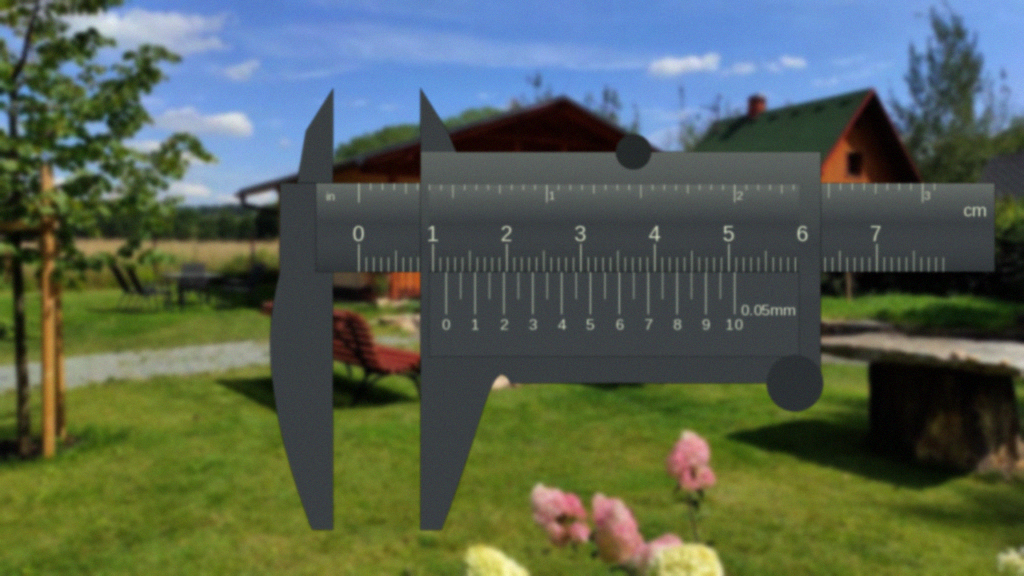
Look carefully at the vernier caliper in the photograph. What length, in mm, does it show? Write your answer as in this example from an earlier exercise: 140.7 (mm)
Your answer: 11.8 (mm)
